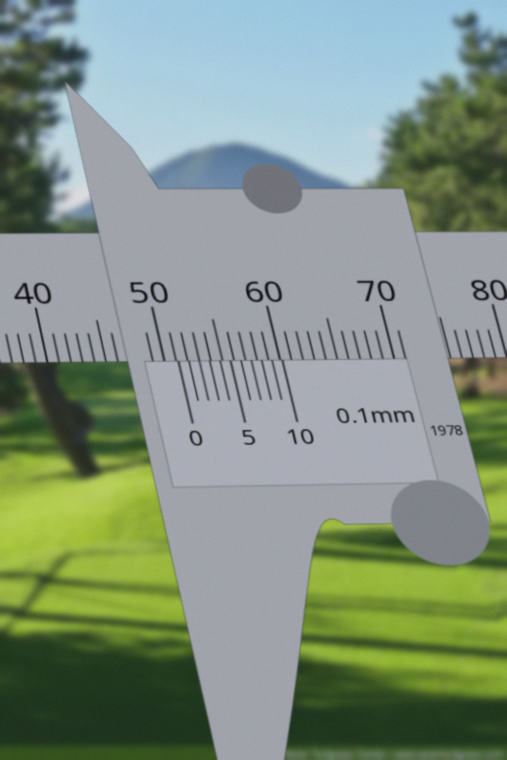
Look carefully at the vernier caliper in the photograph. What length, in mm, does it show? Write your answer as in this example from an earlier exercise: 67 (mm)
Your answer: 51.2 (mm)
